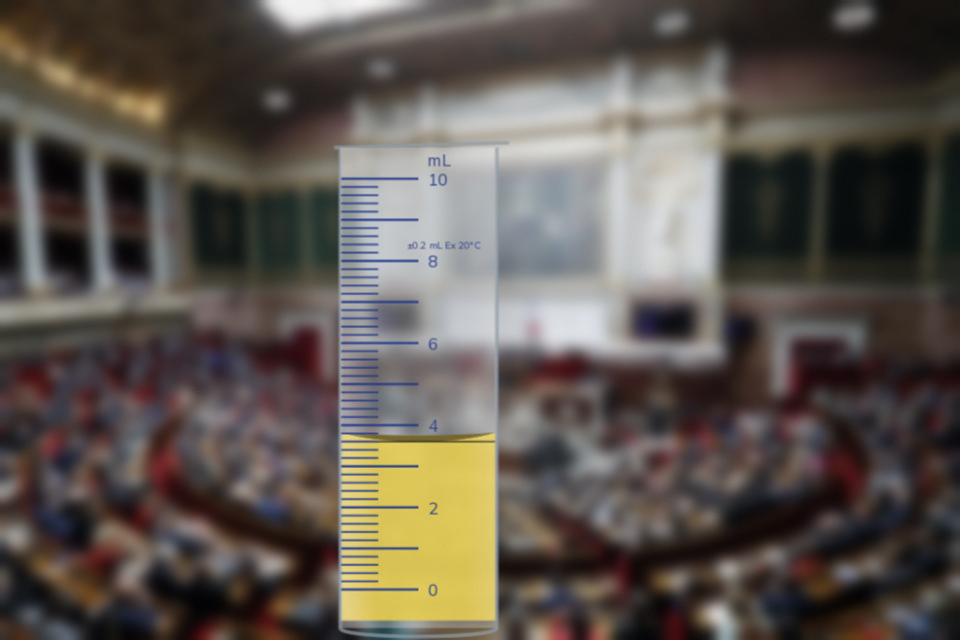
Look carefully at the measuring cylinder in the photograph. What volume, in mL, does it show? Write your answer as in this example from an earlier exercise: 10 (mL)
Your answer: 3.6 (mL)
